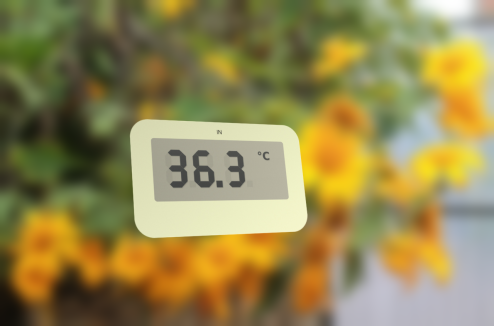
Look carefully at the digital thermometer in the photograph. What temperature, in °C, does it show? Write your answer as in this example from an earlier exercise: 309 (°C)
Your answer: 36.3 (°C)
